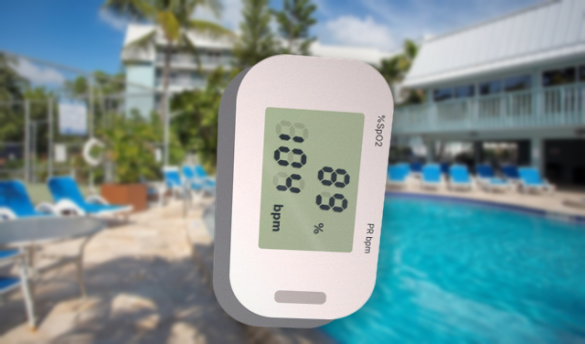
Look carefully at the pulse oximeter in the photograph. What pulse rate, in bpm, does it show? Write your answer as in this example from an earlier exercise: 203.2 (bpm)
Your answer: 104 (bpm)
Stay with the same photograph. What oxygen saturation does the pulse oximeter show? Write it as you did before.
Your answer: 89 (%)
